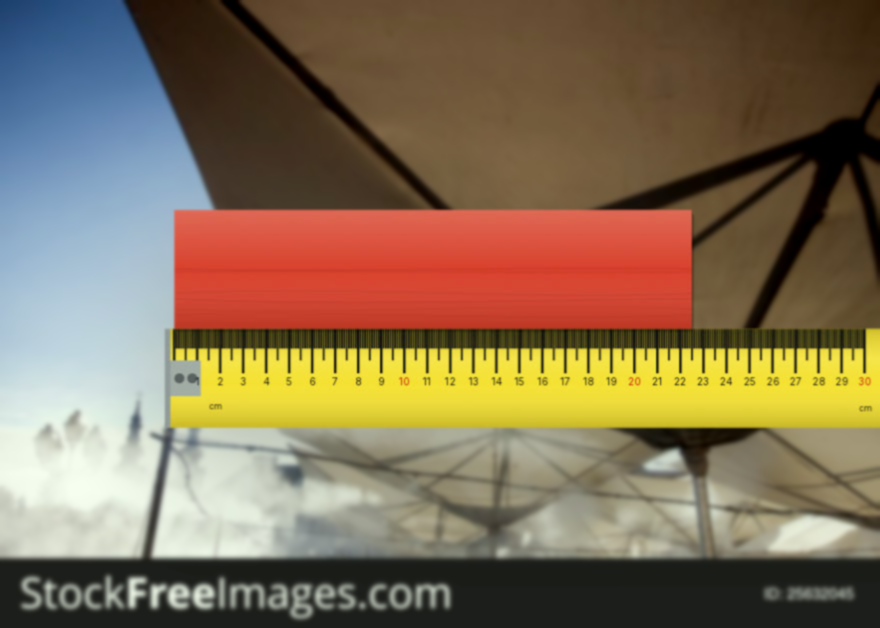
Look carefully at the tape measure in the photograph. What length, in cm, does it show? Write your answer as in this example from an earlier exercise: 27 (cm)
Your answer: 22.5 (cm)
